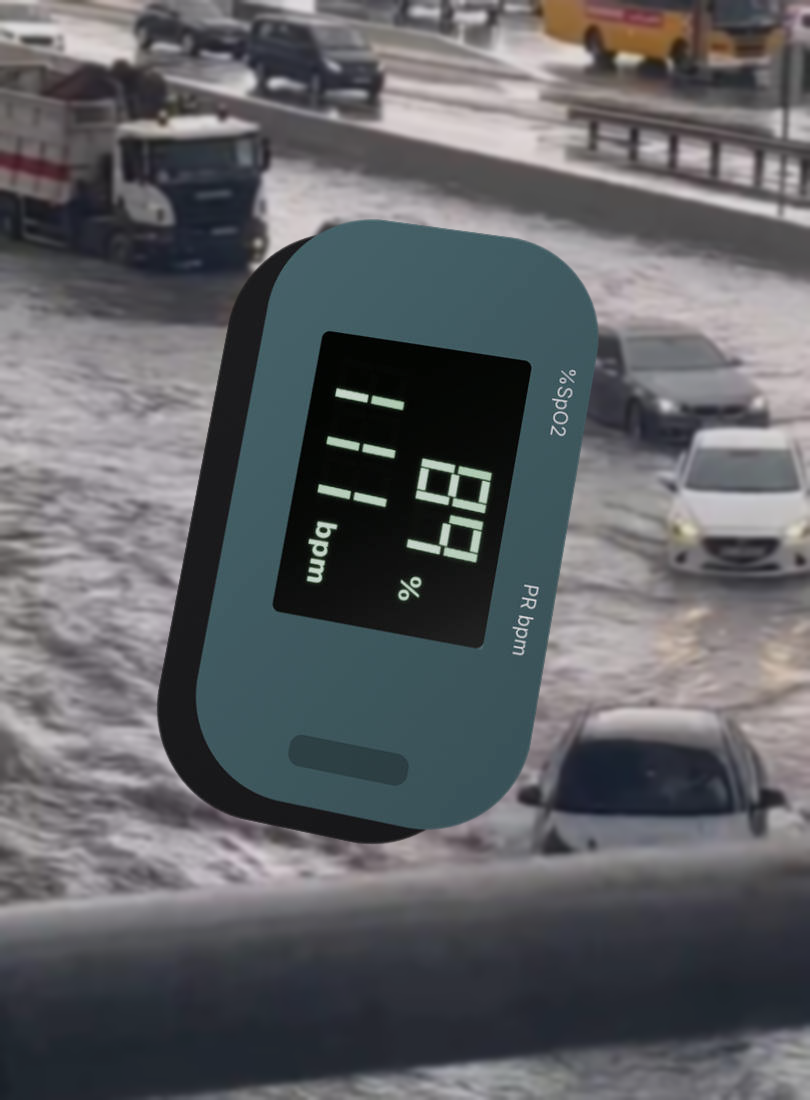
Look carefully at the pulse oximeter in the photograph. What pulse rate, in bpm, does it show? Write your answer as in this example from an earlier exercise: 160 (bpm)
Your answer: 111 (bpm)
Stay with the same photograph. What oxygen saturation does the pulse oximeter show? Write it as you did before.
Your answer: 89 (%)
